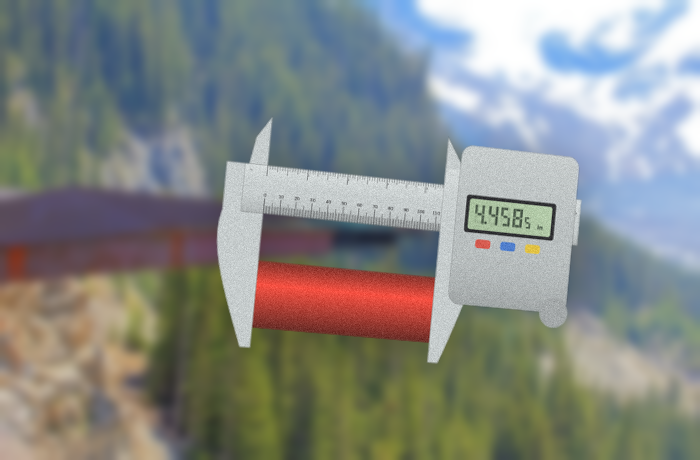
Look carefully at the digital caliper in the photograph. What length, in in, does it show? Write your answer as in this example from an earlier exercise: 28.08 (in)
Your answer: 4.4585 (in)
